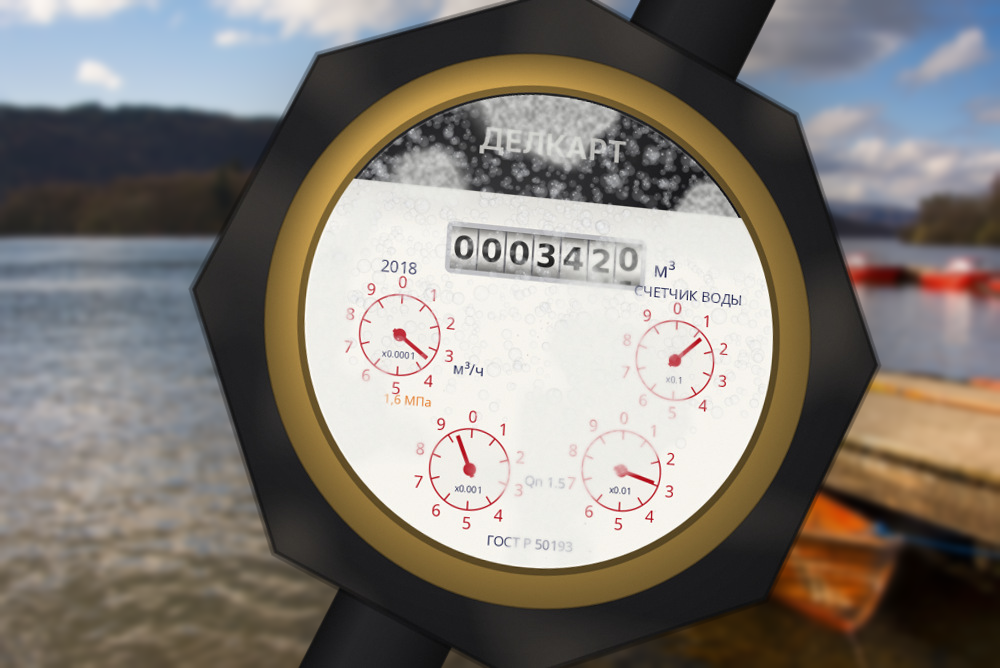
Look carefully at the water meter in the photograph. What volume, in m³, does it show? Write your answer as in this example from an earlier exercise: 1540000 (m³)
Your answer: 3420.1293 (m³)
